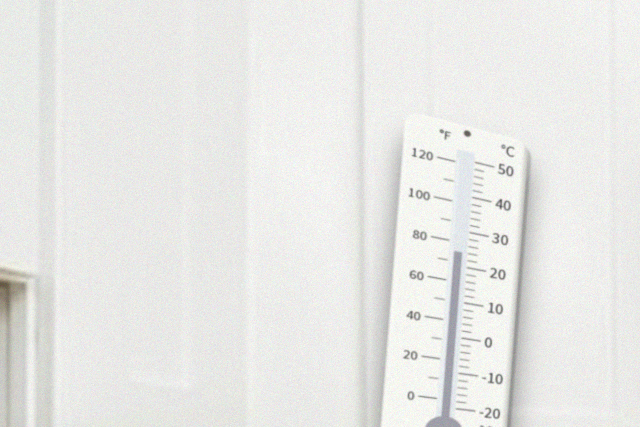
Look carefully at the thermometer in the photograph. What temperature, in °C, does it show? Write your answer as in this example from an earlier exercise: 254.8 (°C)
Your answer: 24 (°C)
